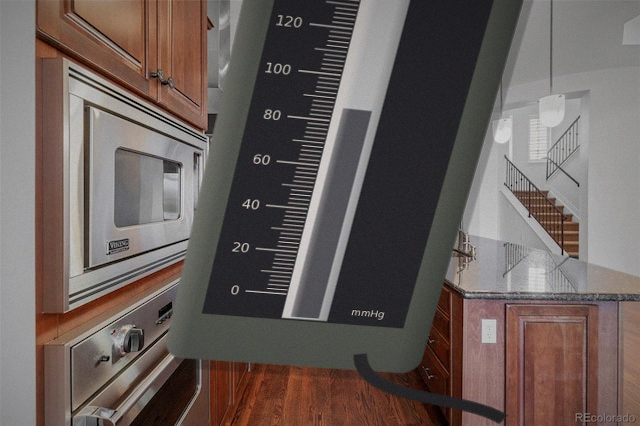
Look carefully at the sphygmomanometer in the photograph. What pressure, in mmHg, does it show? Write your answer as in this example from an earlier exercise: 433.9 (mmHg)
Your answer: 86 (mmHg)
